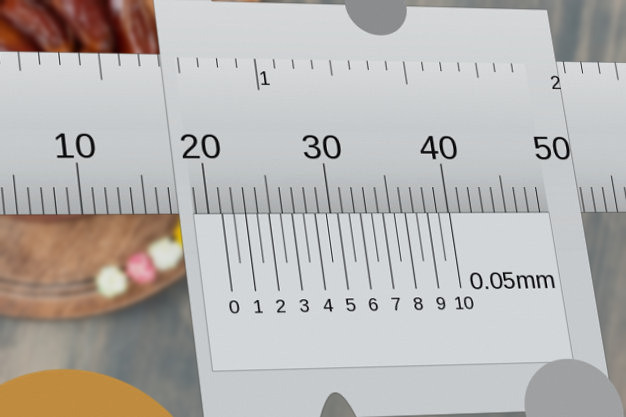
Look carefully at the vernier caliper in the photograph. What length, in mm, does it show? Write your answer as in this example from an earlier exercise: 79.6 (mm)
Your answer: 21.1 (mm)
